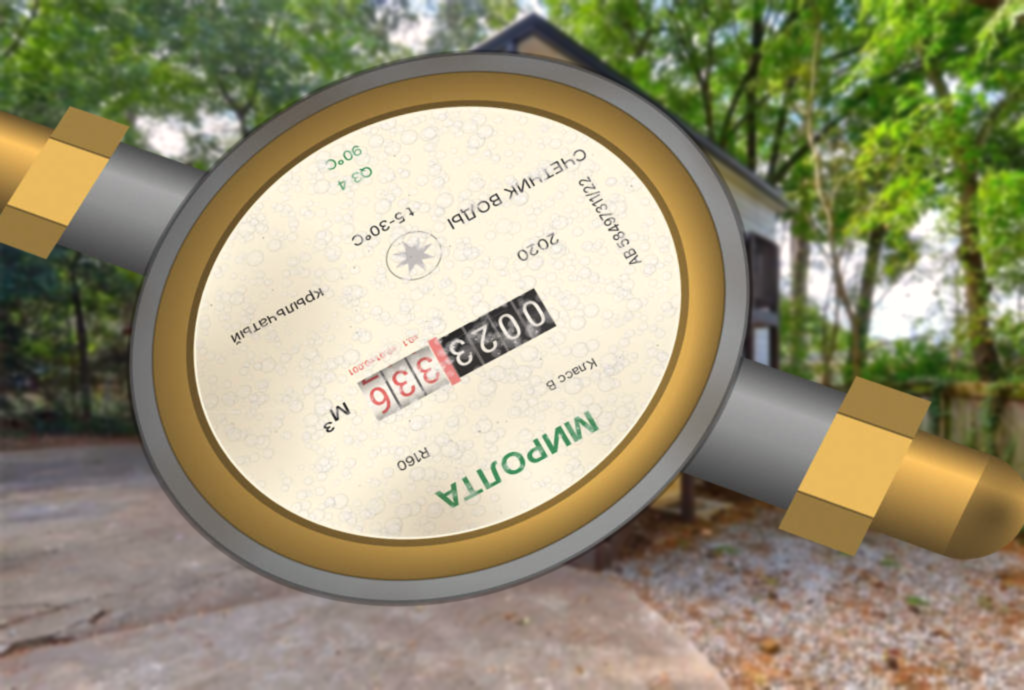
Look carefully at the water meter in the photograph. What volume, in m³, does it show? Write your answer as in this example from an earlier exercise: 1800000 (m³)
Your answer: 23.336 (m³)
